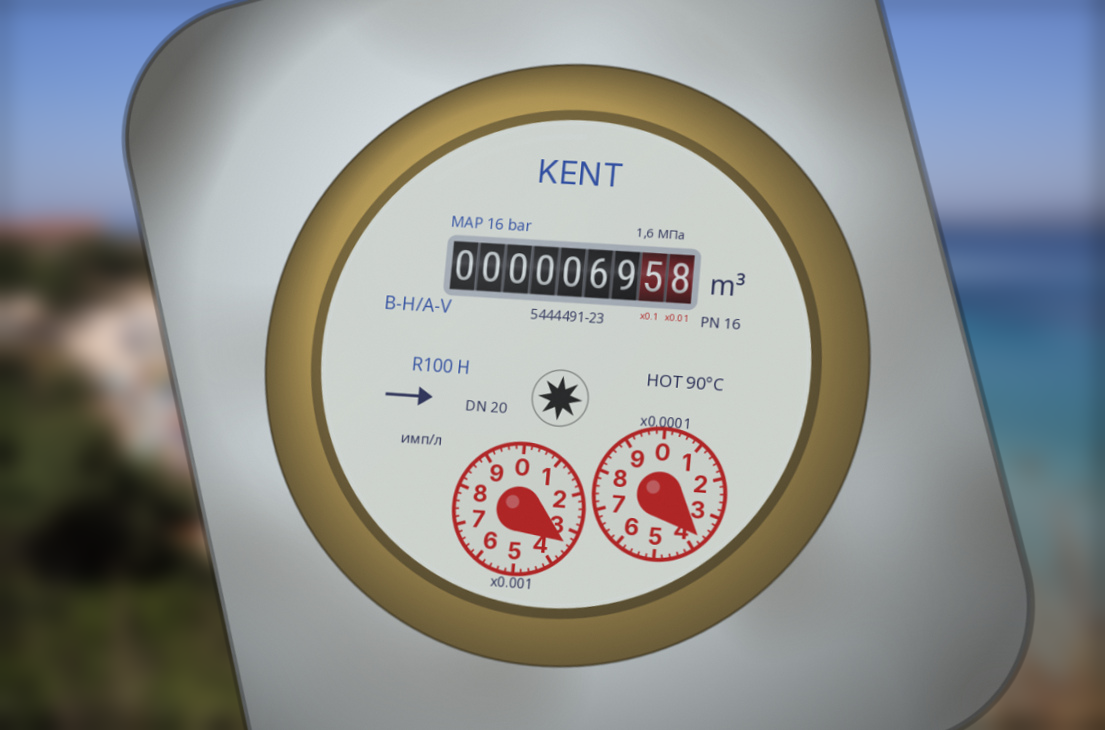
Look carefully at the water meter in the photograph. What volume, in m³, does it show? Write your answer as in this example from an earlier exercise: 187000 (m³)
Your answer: 69.5833 (m³)
